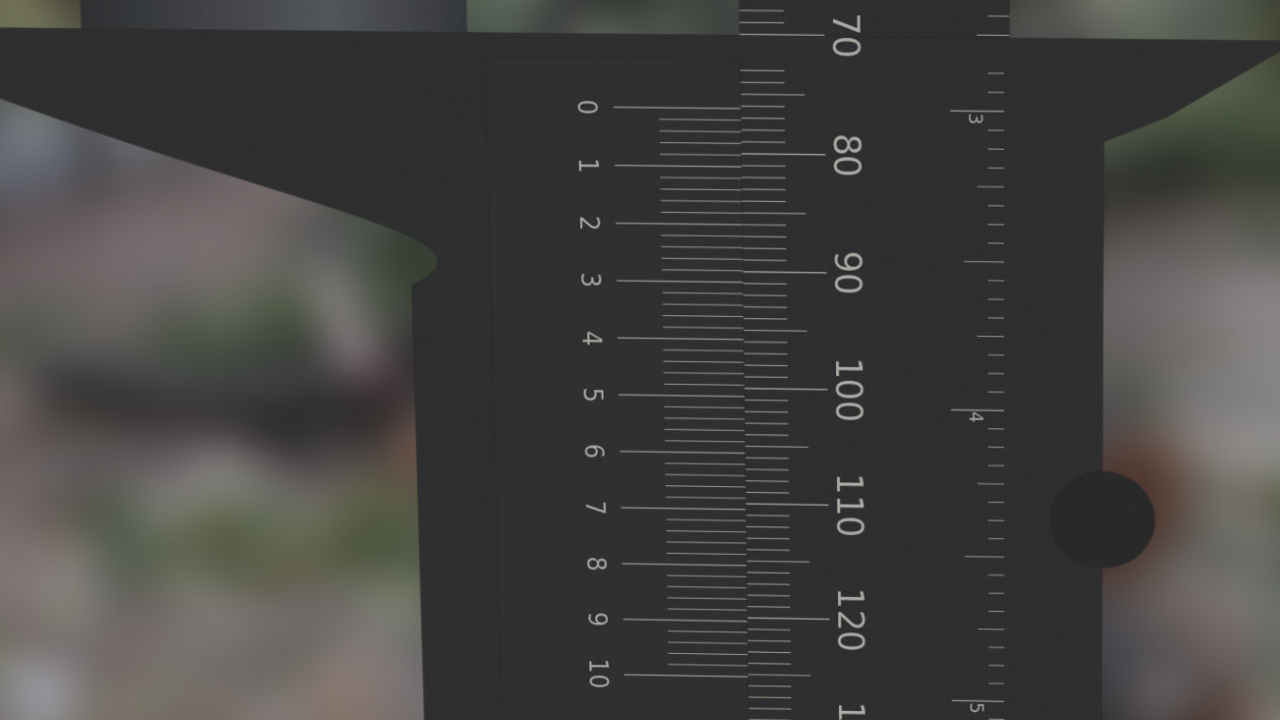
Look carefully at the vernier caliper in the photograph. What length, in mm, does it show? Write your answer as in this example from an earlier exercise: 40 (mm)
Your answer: 76.2 (mm)
